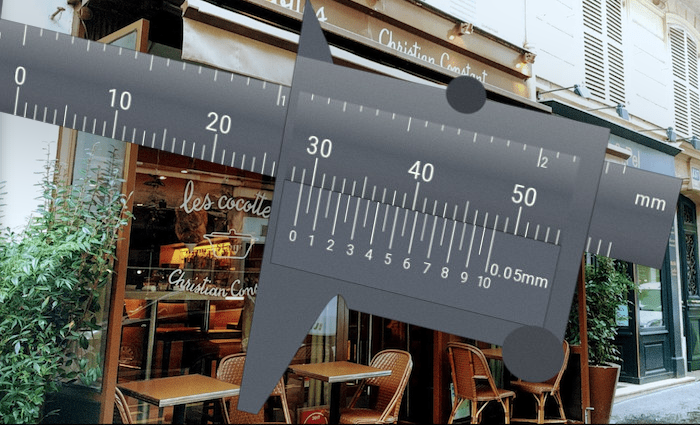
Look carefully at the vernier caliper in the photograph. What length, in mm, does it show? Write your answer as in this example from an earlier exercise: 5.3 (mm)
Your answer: 29.0 (mm)
